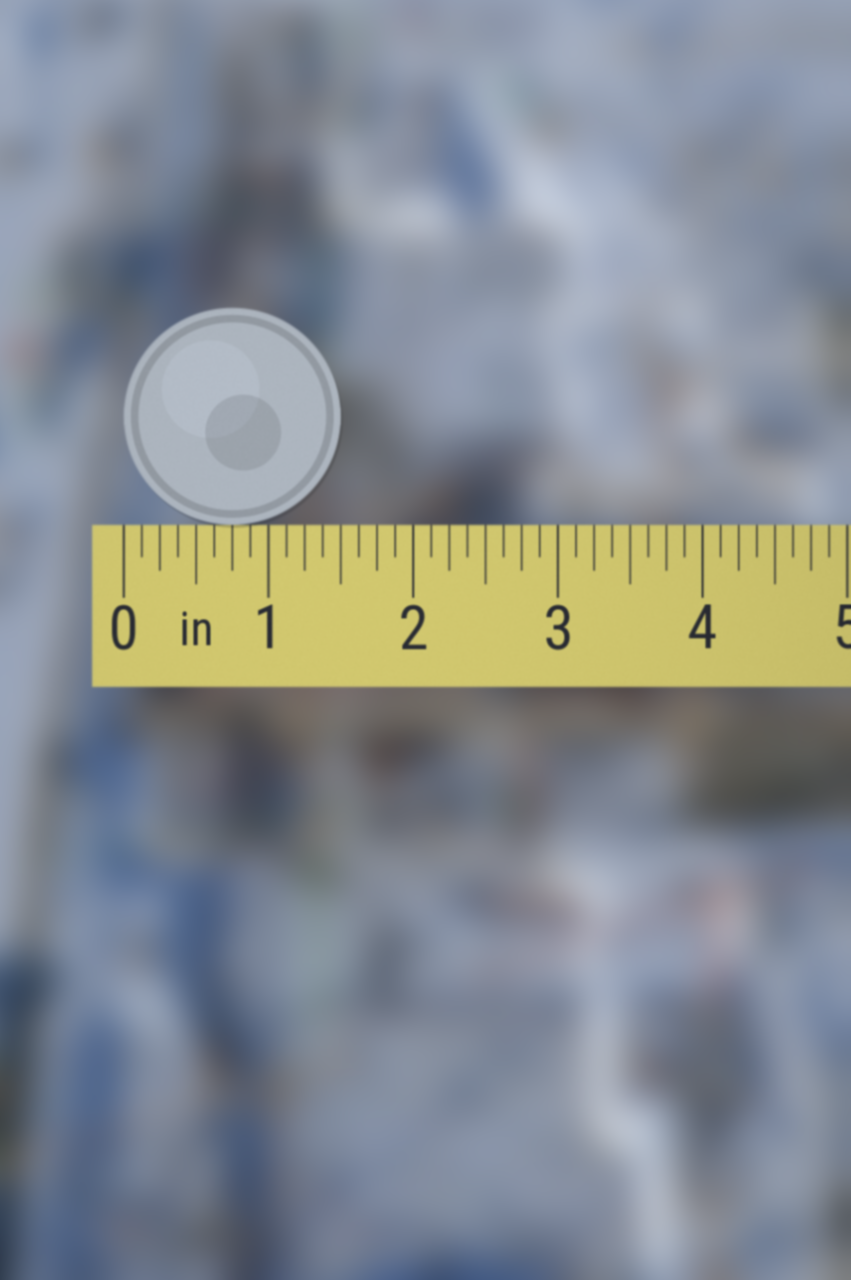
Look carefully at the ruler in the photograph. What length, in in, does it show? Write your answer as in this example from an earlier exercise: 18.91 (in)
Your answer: 1.5 (in)
